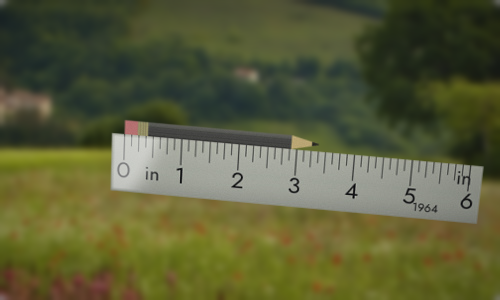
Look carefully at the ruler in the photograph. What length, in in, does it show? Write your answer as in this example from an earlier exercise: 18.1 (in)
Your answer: 3.375 (in)
